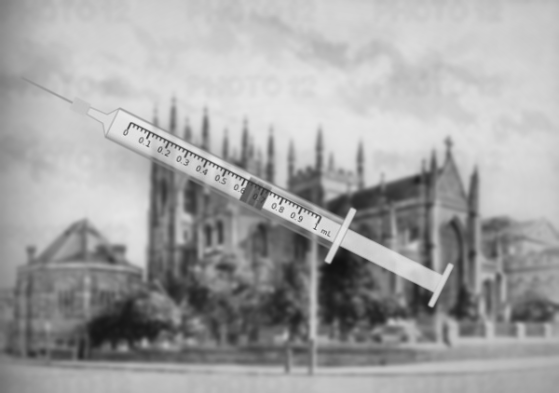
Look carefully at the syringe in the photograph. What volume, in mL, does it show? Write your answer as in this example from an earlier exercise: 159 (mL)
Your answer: 0.62 (mL)
